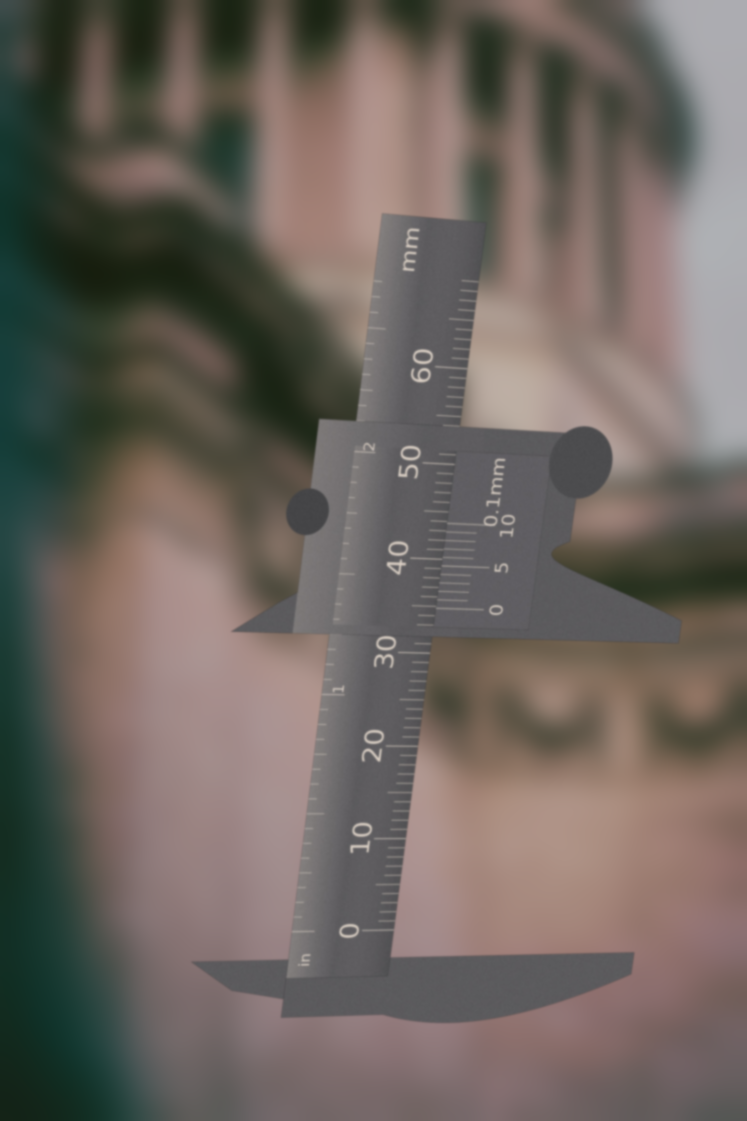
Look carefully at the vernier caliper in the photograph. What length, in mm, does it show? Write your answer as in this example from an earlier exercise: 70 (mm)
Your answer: 34.8 (mm)
